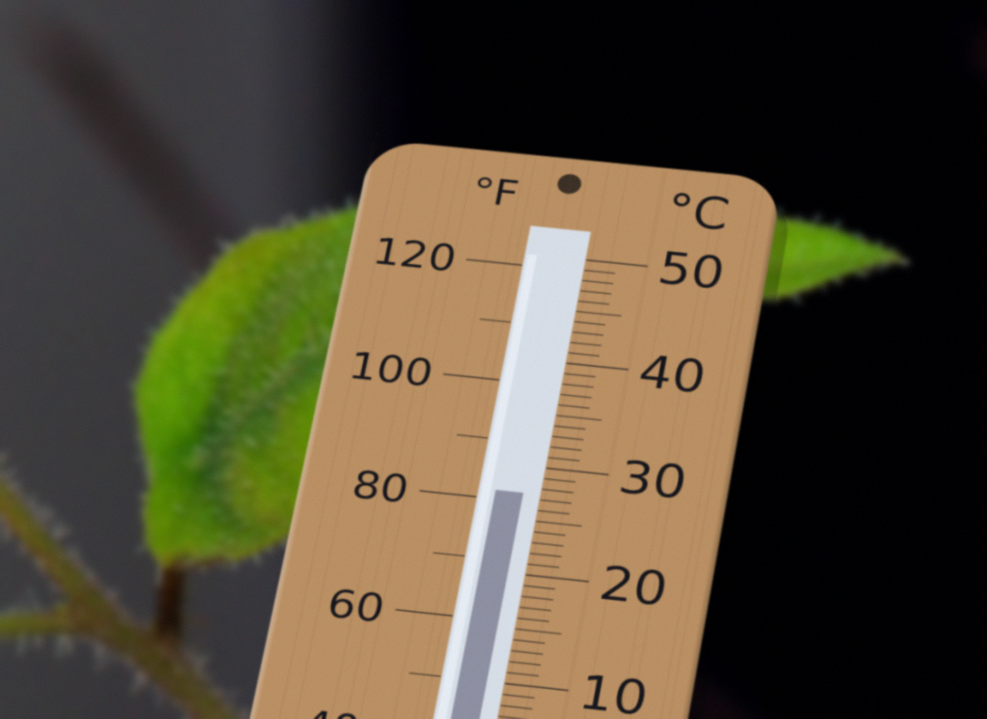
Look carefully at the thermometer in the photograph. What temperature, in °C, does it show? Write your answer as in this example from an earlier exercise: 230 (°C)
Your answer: 27.5 (°C)
